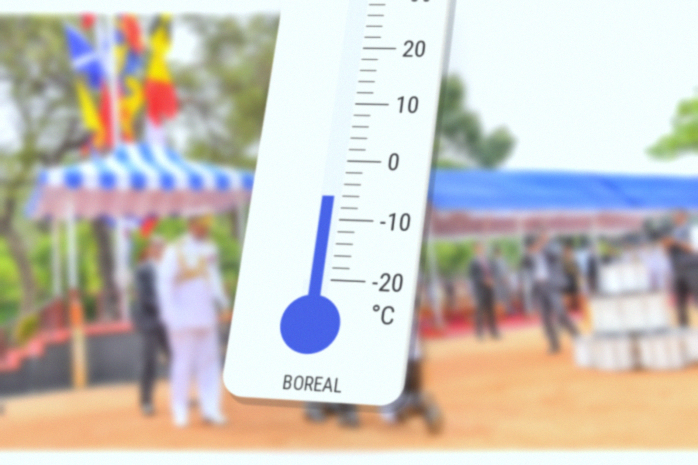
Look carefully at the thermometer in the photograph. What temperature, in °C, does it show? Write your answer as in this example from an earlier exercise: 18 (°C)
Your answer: -6 (°C)
